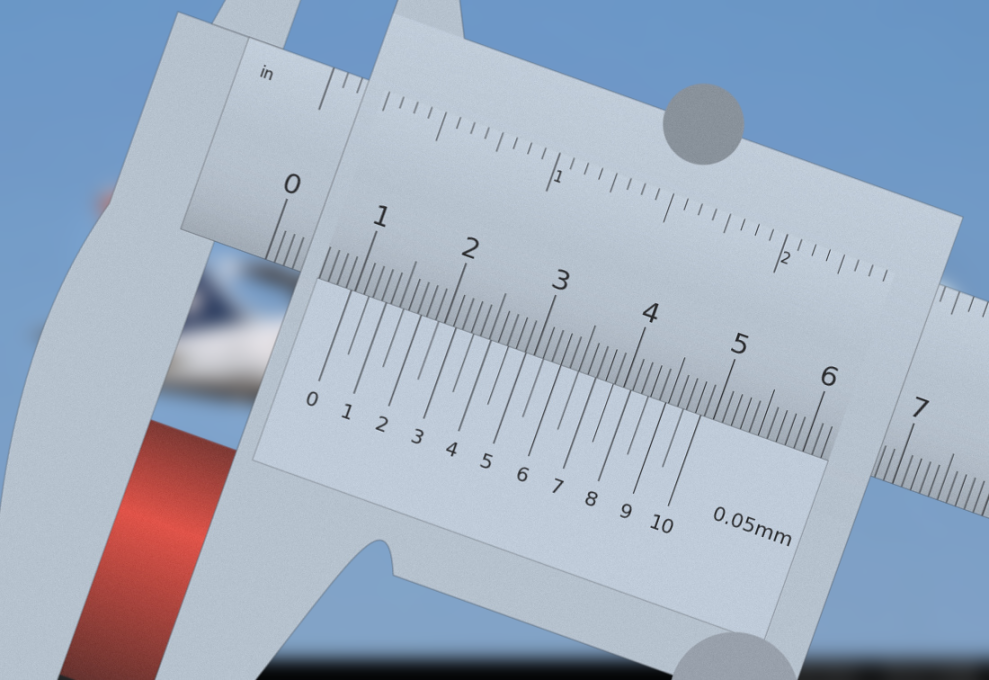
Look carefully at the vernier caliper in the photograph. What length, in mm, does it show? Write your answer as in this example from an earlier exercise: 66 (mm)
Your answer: 9.6 (mm)
